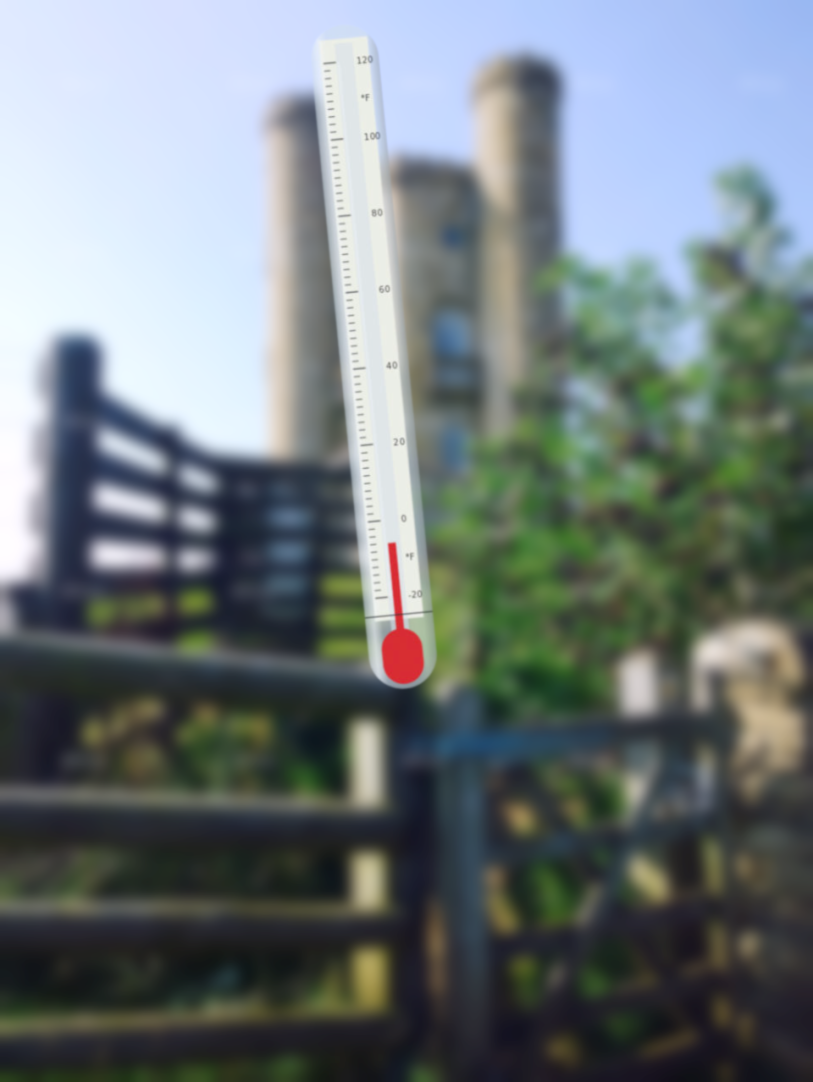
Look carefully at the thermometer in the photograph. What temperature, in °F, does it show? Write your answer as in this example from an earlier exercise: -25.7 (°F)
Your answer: -6 (°F)
